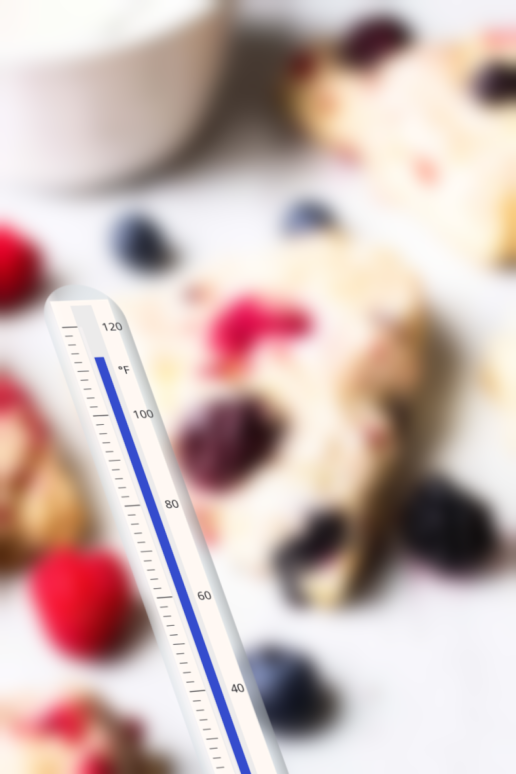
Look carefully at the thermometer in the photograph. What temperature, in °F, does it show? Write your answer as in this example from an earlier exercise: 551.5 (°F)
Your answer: 113 (°F)
